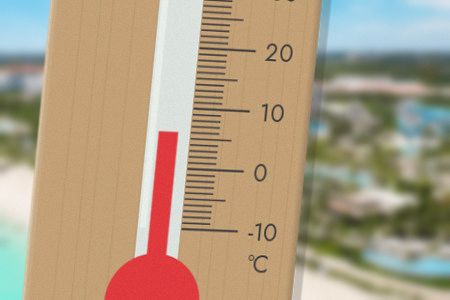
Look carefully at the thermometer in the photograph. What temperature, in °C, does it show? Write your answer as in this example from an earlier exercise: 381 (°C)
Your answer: 6 (°C)
